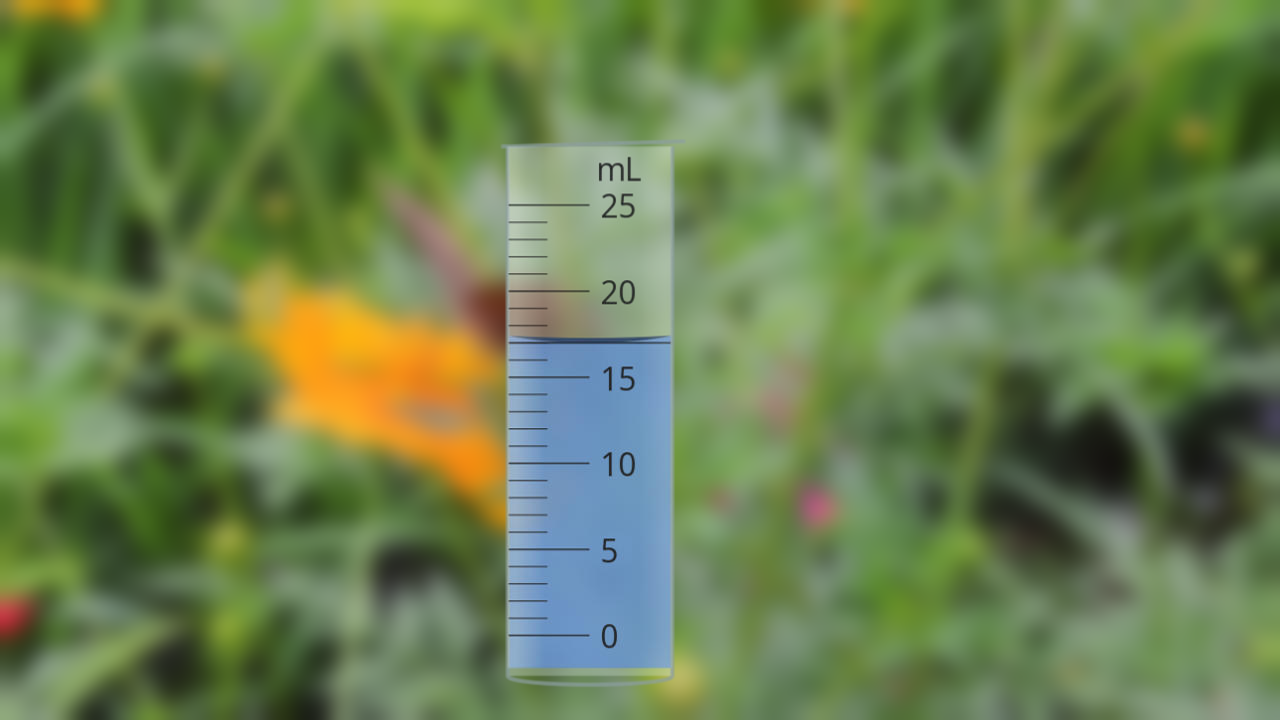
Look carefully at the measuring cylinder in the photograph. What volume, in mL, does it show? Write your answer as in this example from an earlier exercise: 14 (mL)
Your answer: 17 (mL)
